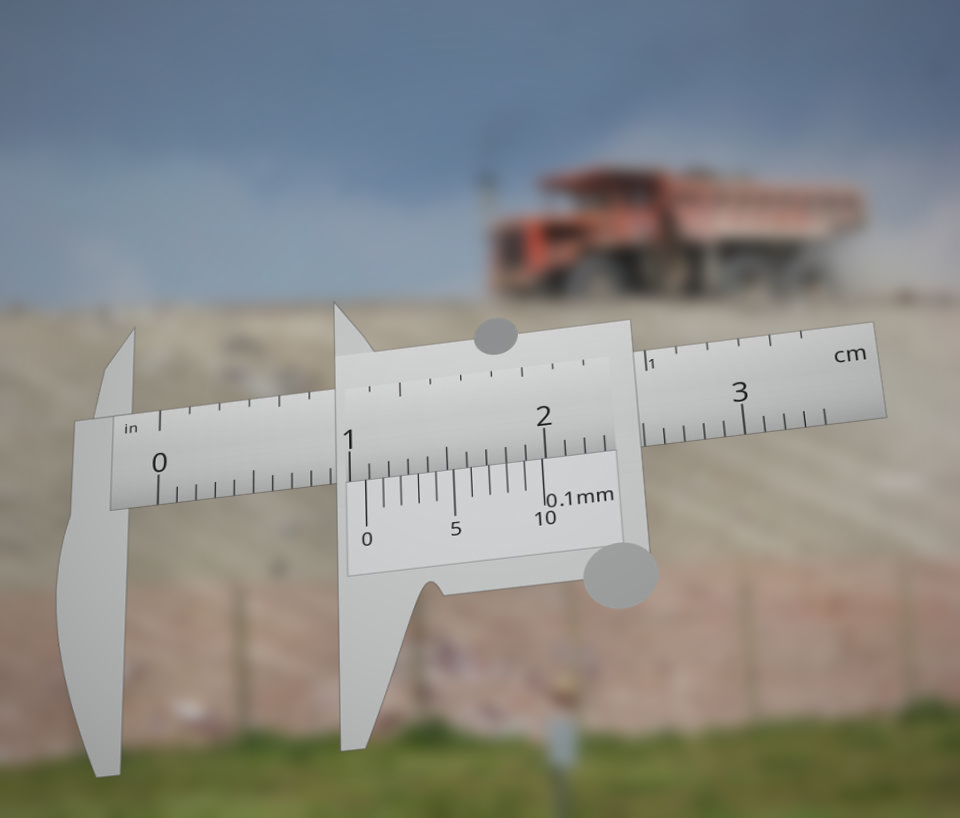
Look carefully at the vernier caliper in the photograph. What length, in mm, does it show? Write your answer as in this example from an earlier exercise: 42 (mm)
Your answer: 10.8 (mm)
